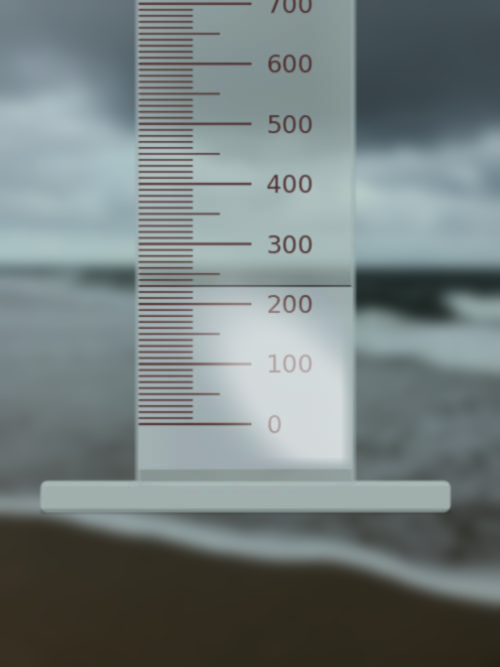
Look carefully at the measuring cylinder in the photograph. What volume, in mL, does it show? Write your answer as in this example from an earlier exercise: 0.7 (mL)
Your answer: 230 (mL)
